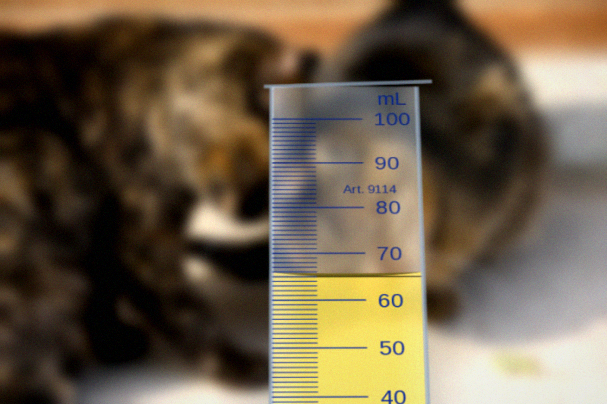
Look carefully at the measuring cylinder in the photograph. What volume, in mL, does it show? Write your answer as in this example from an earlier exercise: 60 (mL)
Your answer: 65 (mL)
